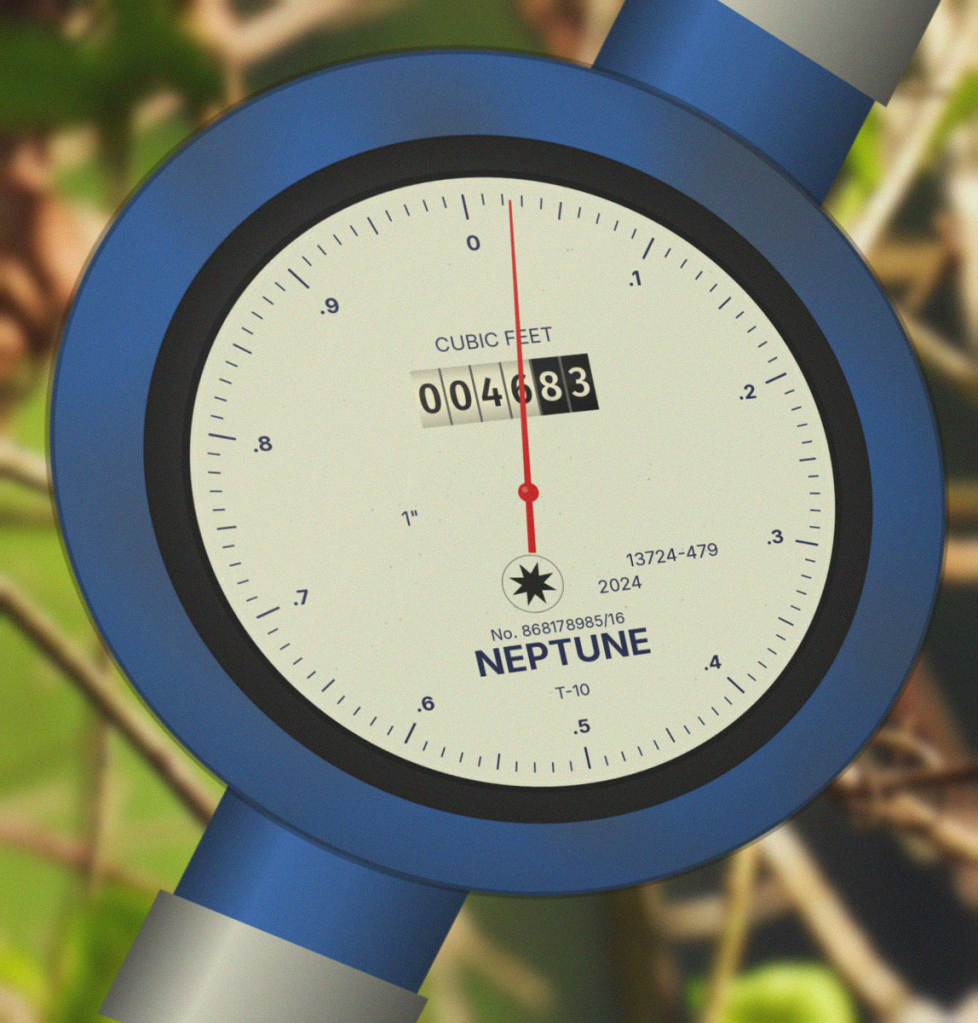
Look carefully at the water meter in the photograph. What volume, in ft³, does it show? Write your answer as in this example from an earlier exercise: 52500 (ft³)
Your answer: 4683.02 (ft³)
